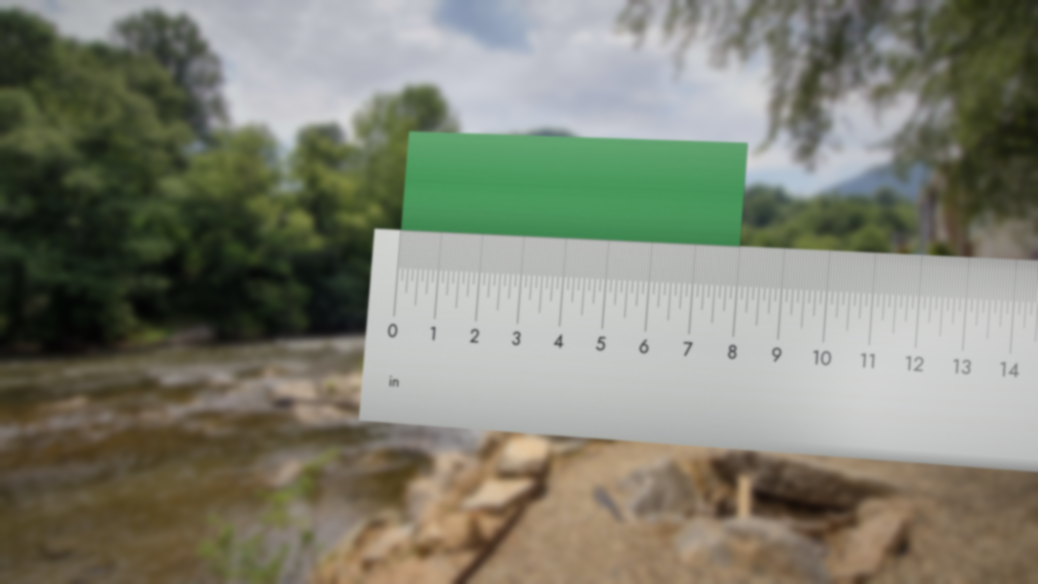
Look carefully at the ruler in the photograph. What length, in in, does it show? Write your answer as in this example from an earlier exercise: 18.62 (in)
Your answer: 8 (in)
